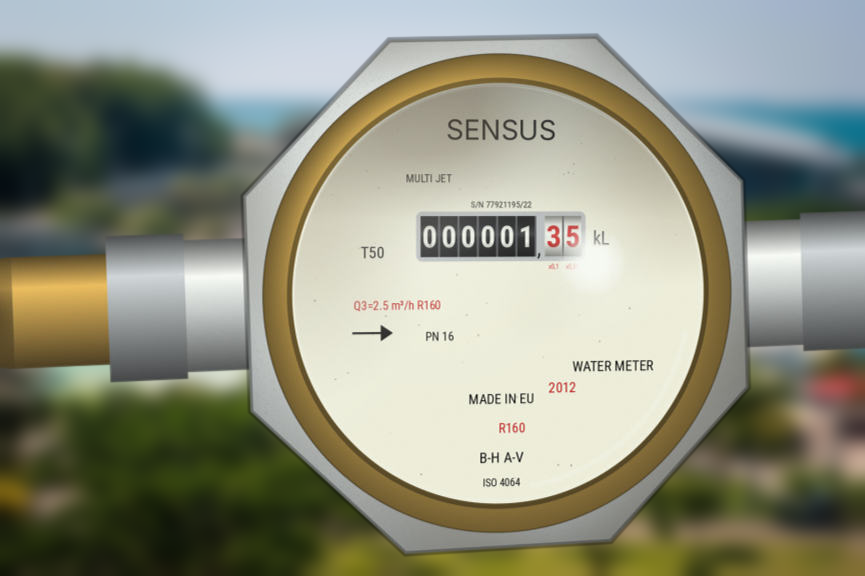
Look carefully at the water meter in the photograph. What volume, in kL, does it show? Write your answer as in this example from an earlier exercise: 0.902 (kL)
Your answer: 1.35 (kL)
